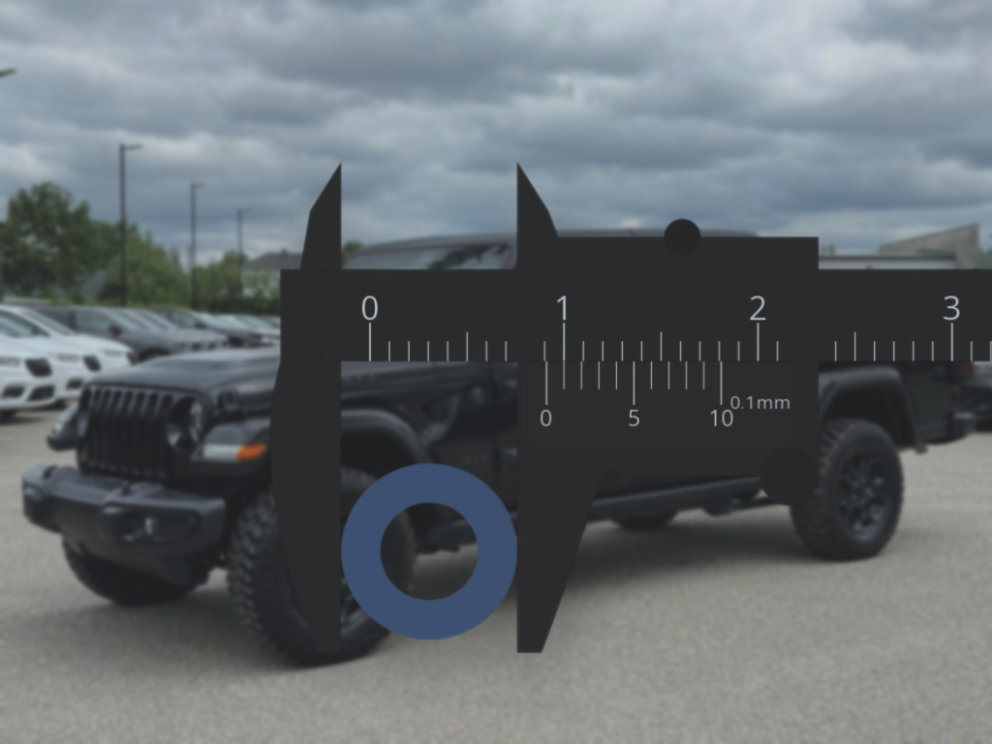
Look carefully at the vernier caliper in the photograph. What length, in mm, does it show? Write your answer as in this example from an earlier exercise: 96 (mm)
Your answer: 9.1 (mm)
